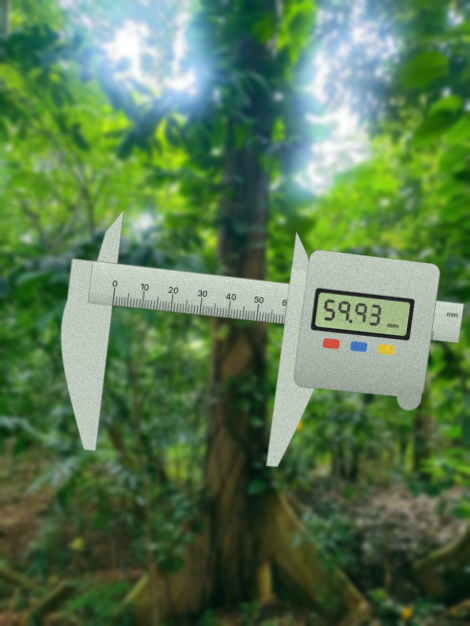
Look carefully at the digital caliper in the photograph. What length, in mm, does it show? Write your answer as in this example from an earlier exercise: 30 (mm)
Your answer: 59.93 (mm)
